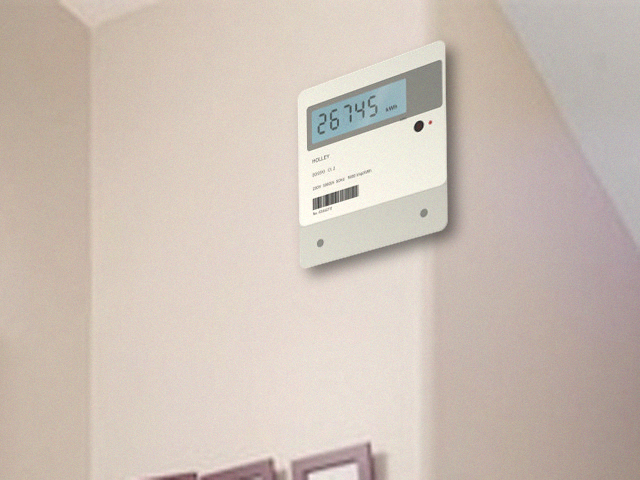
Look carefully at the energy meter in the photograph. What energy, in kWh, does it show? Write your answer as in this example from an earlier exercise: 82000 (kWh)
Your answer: 26745 (kWh)
